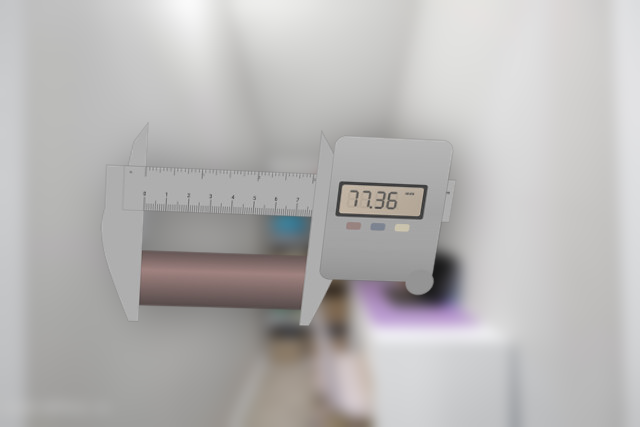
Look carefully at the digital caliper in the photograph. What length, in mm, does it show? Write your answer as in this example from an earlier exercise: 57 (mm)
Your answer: 77.36 (mm)
